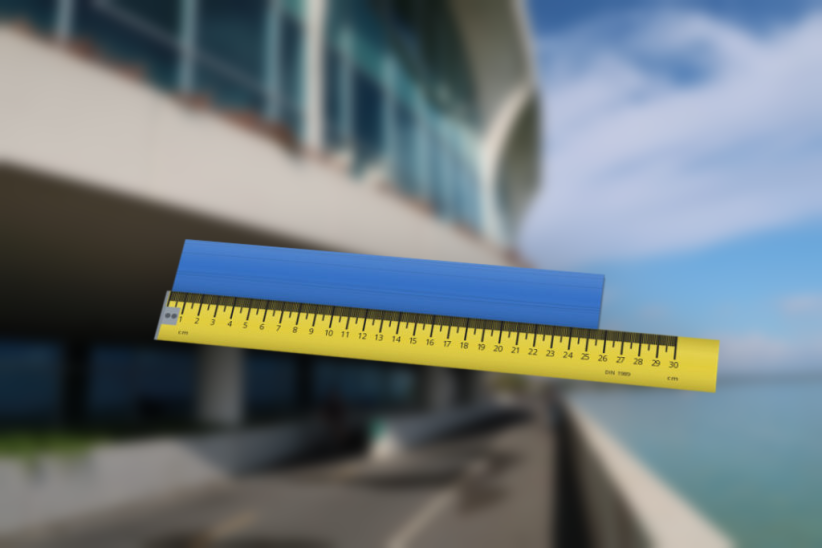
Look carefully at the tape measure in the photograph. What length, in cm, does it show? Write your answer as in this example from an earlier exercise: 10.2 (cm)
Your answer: 25.5 (cm)
